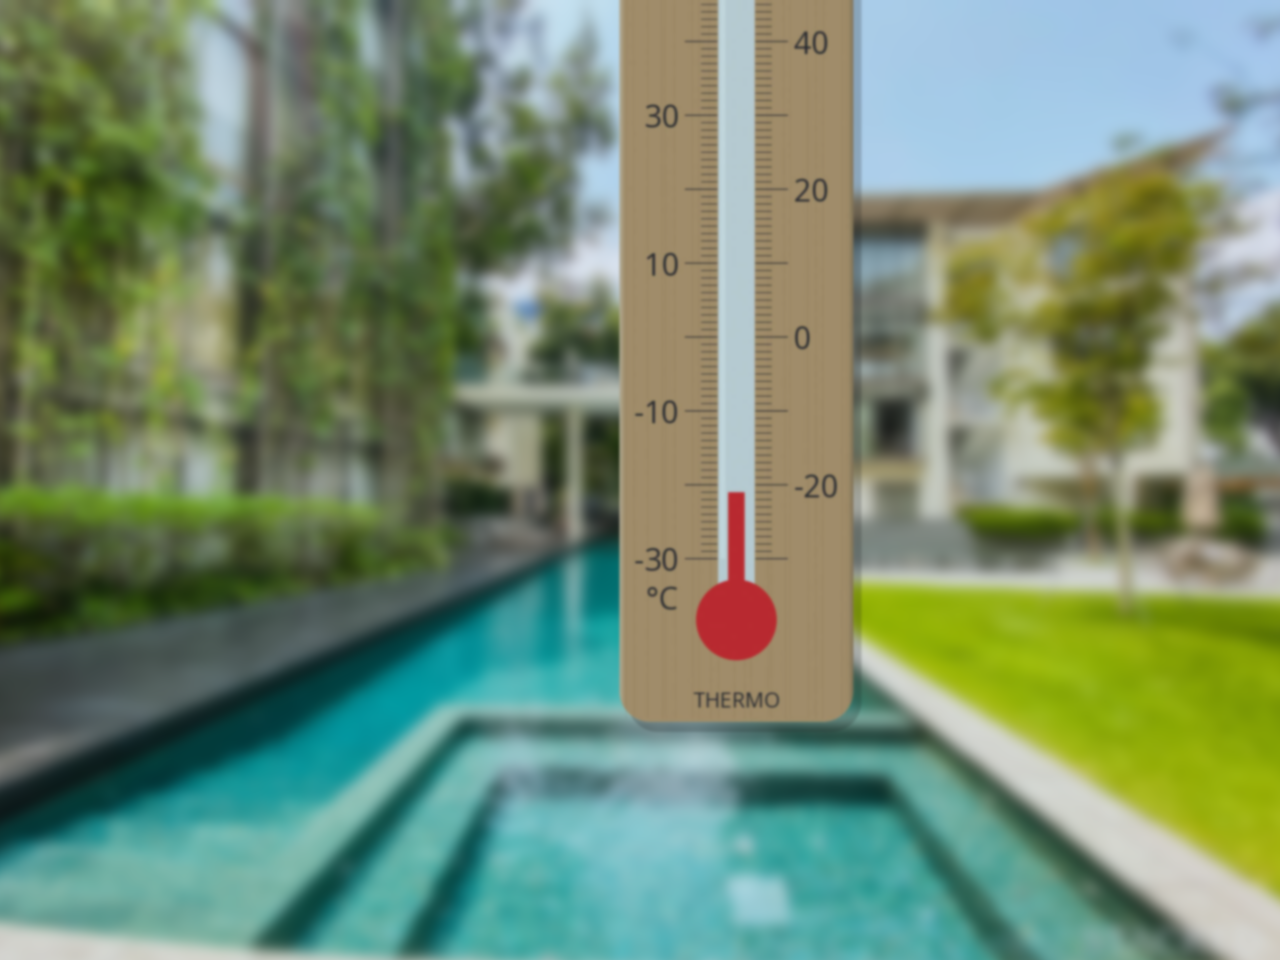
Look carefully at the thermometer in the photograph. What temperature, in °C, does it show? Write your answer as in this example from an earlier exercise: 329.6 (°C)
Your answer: -21 (°C)
